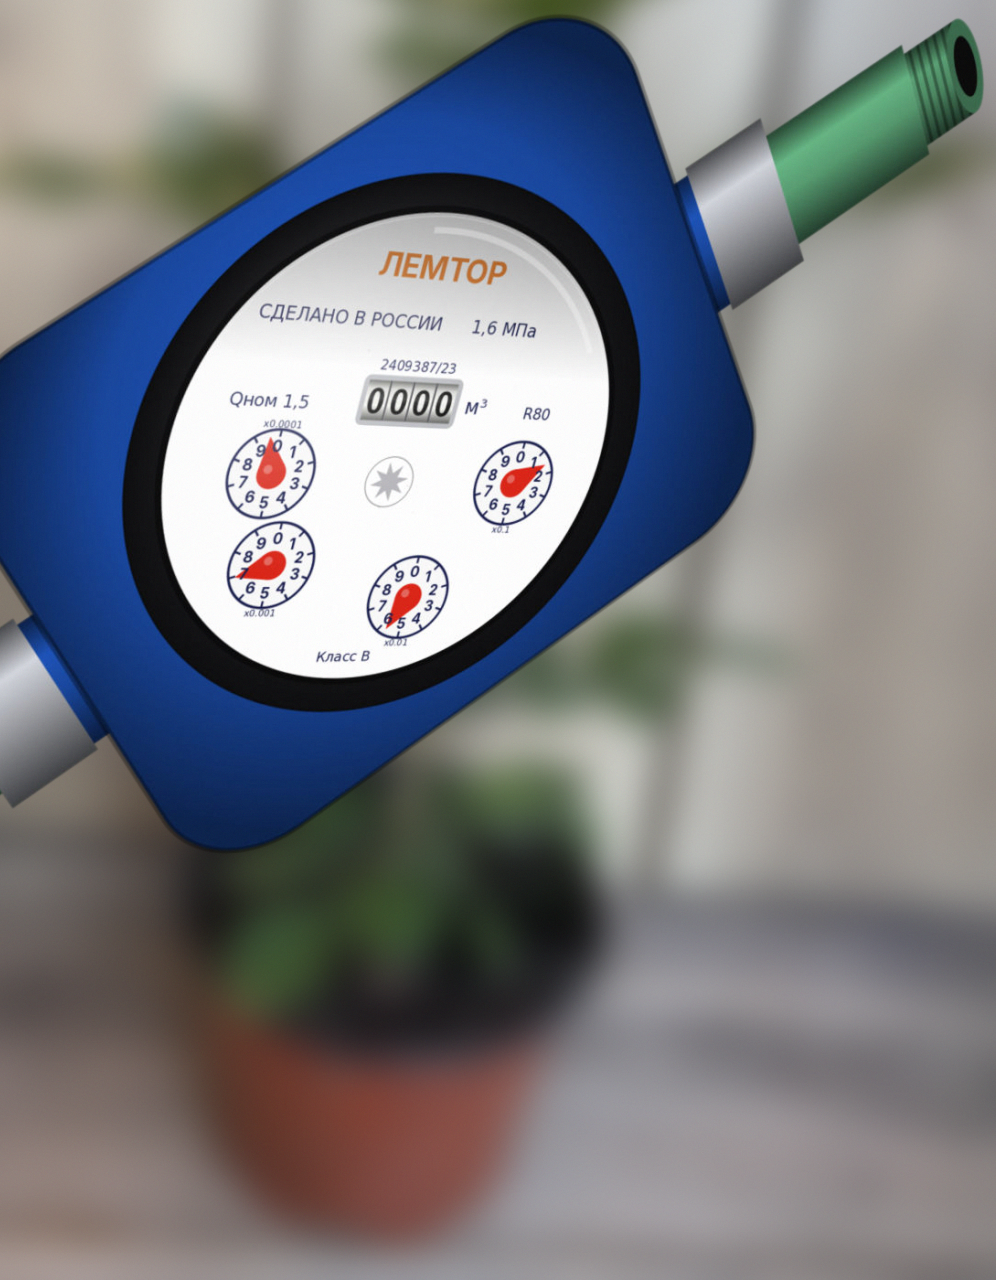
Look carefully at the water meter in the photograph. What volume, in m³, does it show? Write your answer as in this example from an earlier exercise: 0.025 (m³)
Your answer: 0.1569 (m³)
